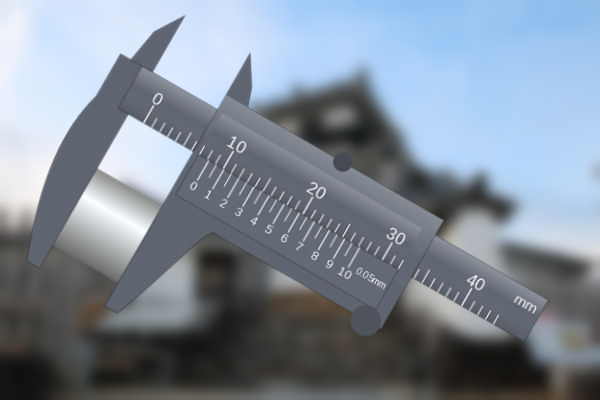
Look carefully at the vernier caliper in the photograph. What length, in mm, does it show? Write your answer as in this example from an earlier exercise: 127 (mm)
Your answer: 8.2 (mm)
